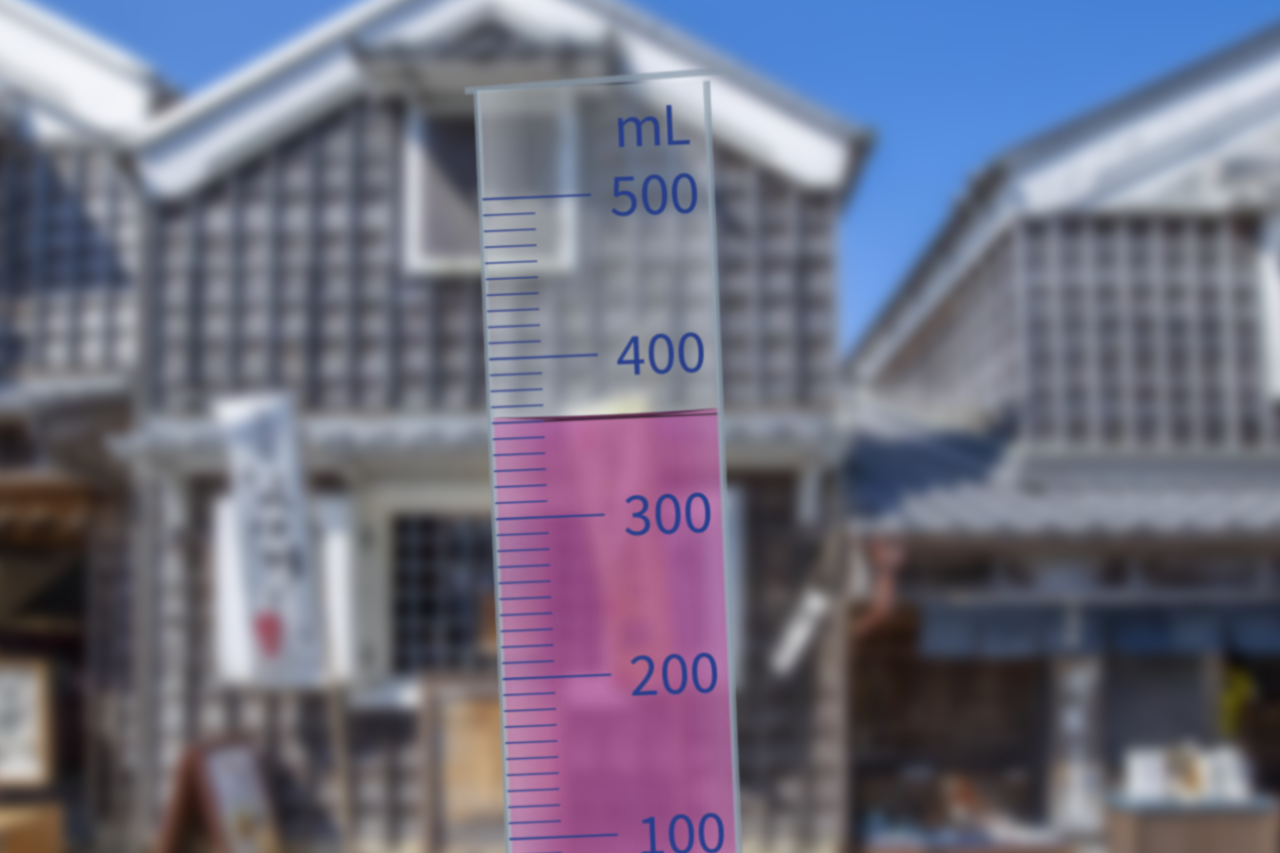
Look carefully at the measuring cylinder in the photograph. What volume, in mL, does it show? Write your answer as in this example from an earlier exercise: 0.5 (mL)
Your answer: 360 (mL)
